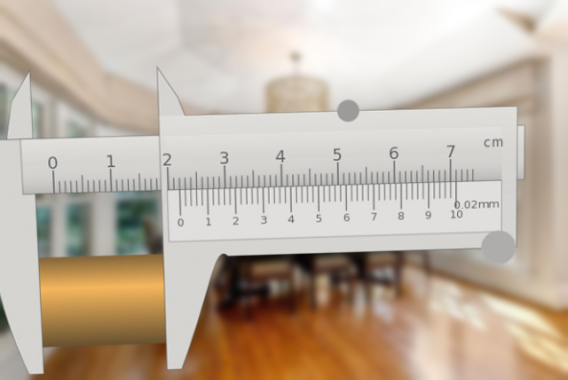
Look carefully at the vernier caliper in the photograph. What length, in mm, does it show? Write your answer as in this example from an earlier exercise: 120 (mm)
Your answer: 22.0 (mm)
